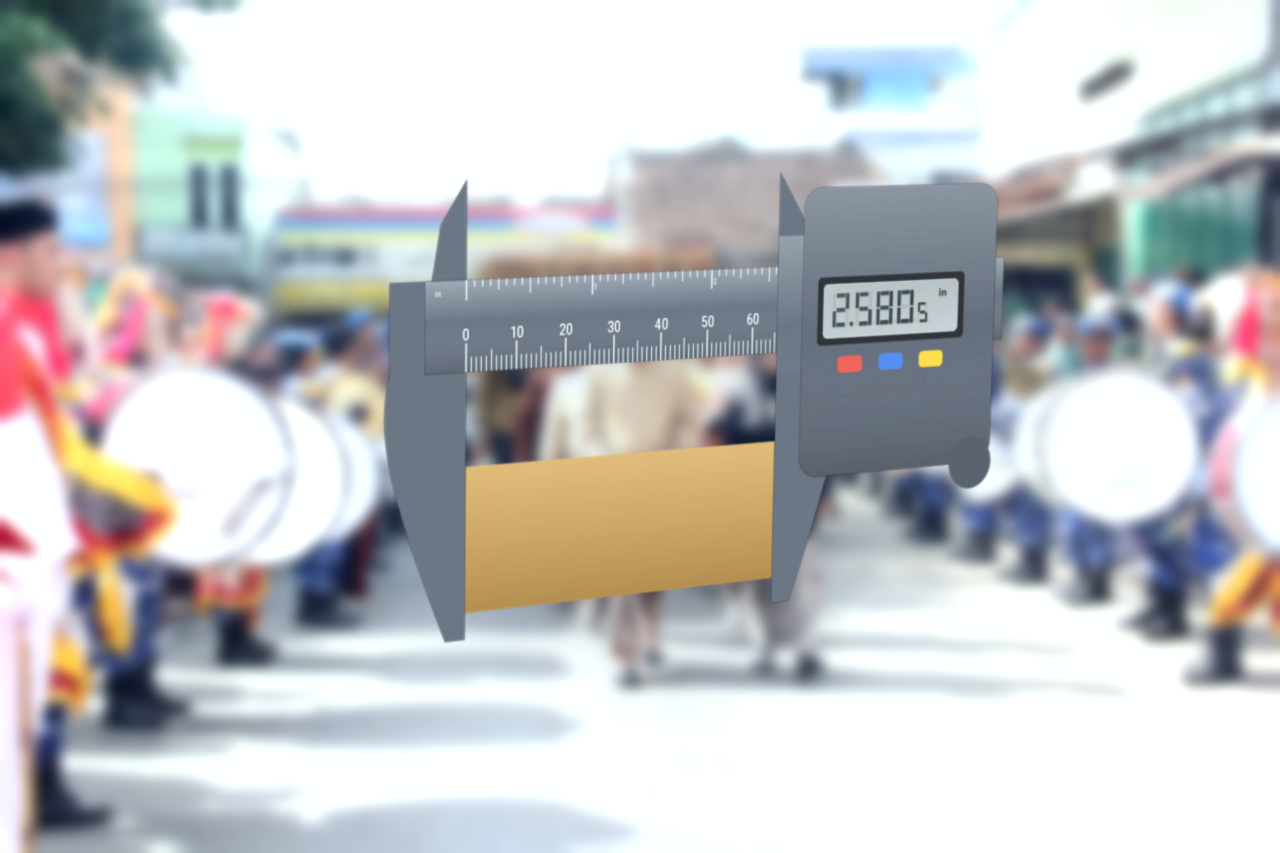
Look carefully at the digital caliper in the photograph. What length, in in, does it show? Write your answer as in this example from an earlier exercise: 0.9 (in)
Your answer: 2.5805 (in)
